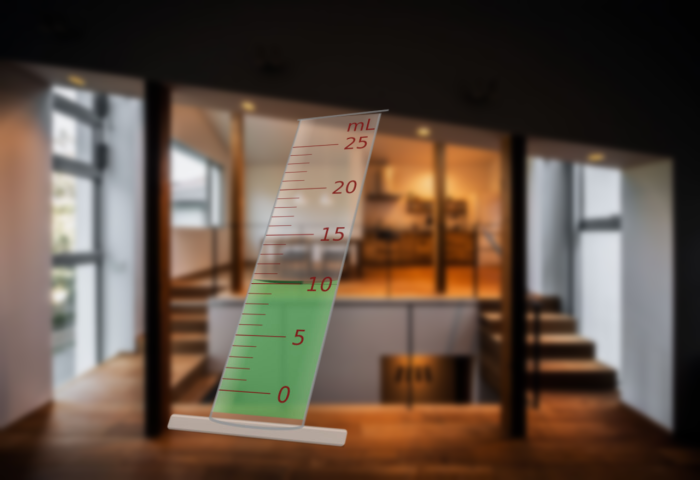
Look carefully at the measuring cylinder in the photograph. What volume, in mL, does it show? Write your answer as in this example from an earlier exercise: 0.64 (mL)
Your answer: 10 (mL)
